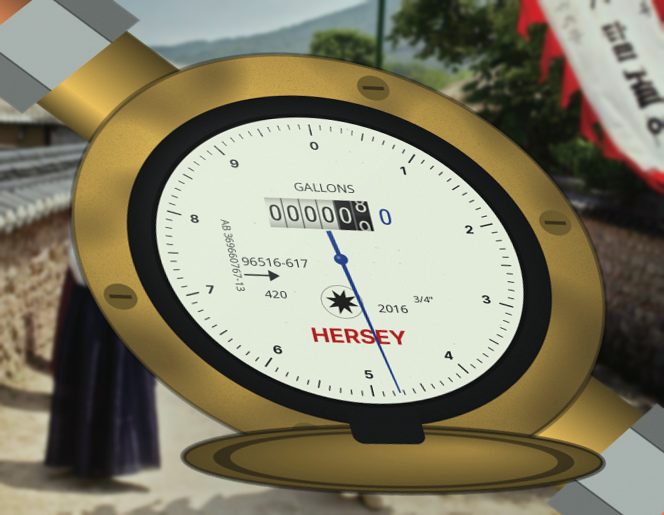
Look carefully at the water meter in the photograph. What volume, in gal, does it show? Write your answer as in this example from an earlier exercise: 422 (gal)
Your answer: 84.7 (gal)
